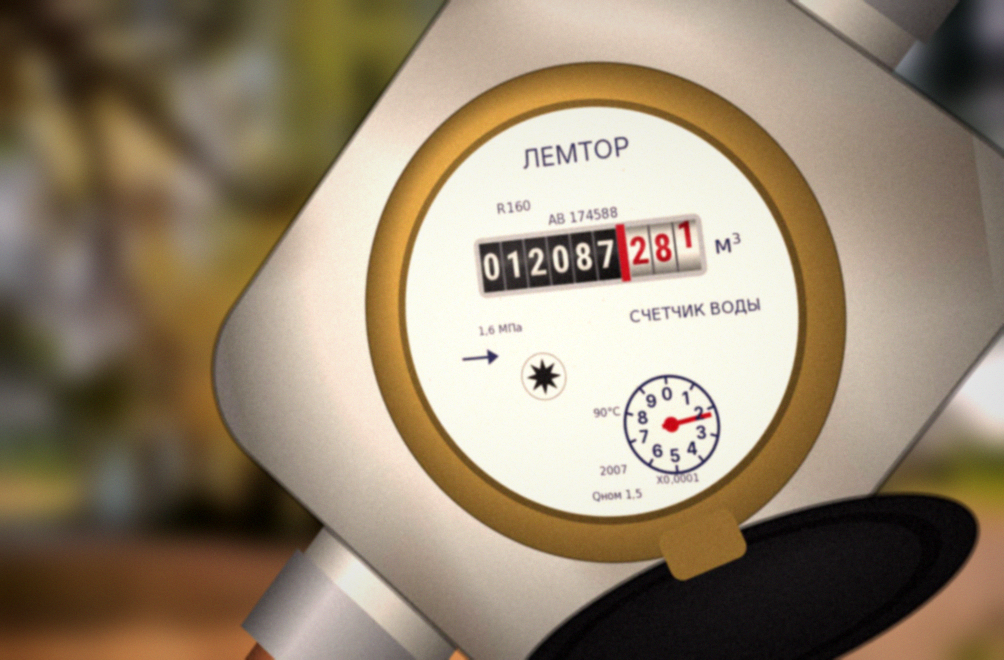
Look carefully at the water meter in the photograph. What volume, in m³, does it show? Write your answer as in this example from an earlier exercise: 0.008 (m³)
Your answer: 12087.2812 (m³)
